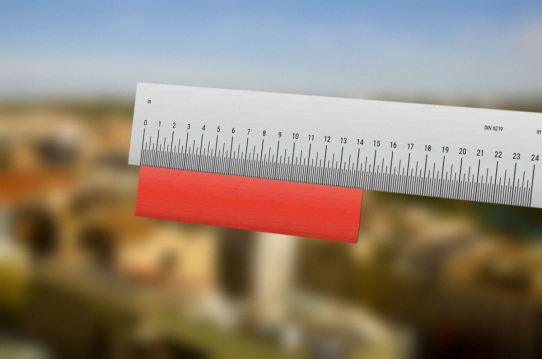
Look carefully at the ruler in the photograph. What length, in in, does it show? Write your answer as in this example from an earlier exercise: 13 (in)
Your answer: 14.5 (in)
